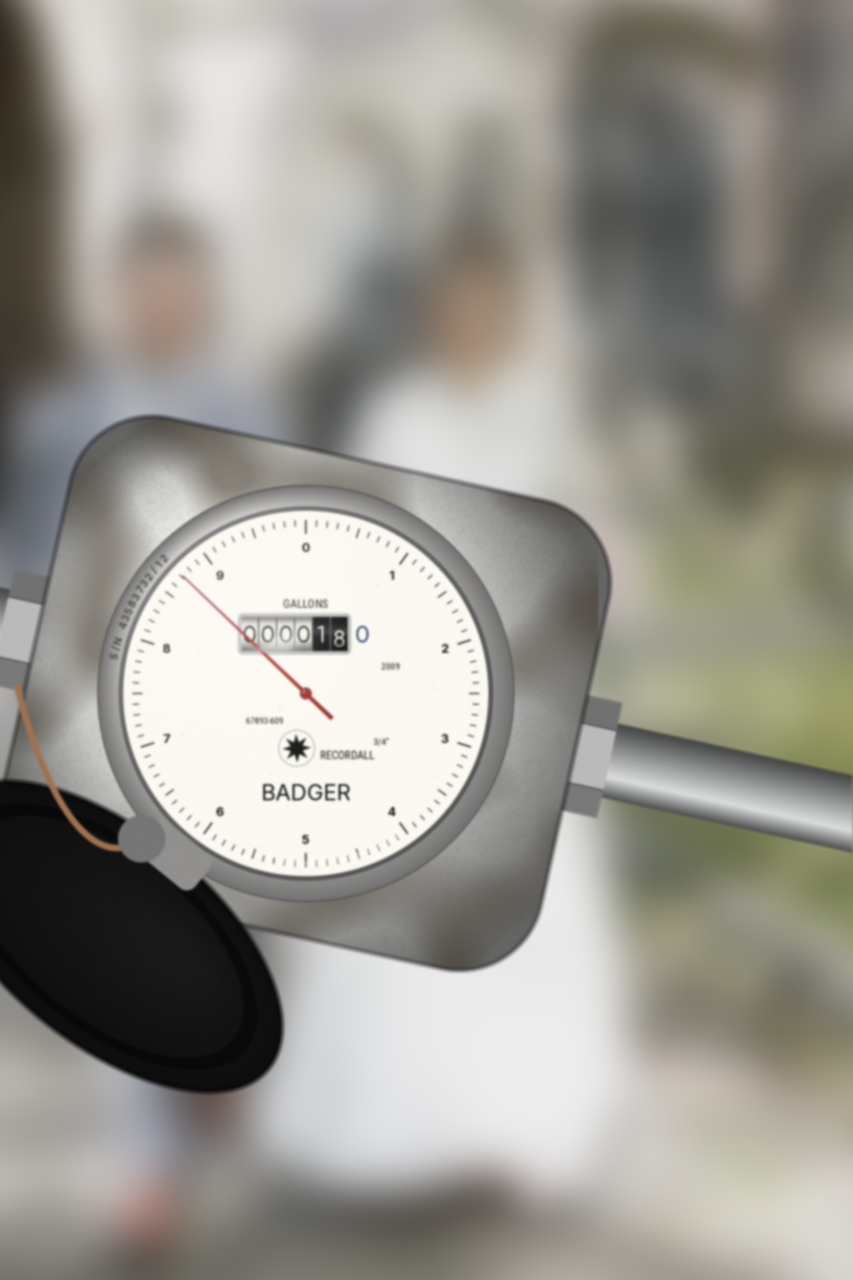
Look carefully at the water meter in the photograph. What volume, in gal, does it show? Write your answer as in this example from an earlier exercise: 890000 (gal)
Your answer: 178.7 (gal)
